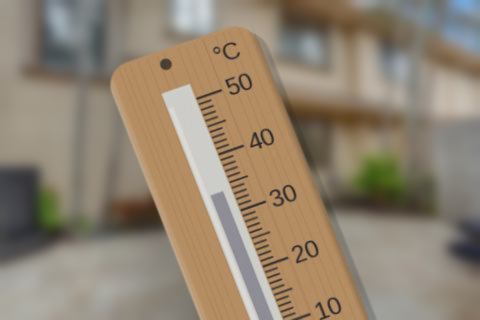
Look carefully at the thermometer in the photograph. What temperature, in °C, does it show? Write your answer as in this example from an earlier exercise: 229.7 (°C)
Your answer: 34 (°C)
